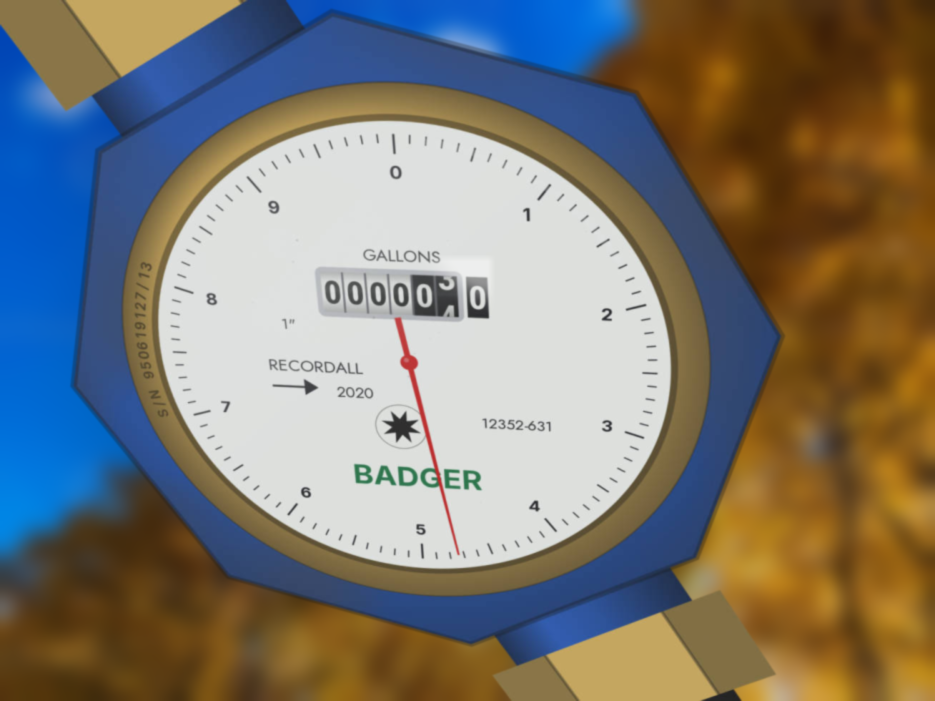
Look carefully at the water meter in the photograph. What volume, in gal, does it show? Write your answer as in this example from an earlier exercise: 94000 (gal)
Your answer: 34.7 (gal)
